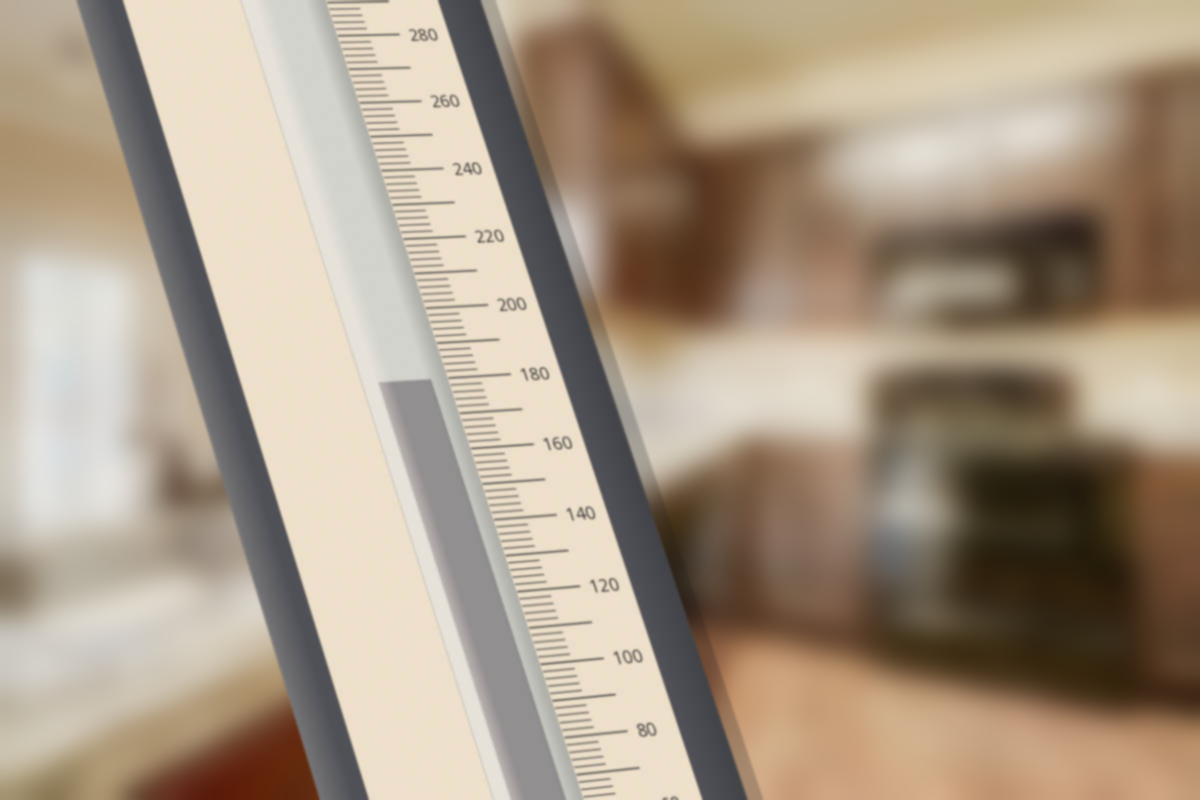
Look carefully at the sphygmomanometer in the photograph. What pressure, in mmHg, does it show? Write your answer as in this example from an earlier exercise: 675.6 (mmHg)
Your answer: 180 (mmHg)
